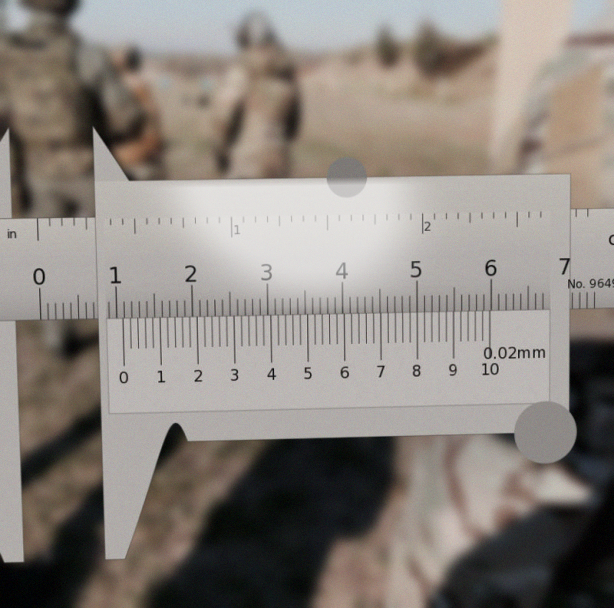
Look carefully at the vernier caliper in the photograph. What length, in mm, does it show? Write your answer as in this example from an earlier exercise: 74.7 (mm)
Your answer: 10.8 (mm)
